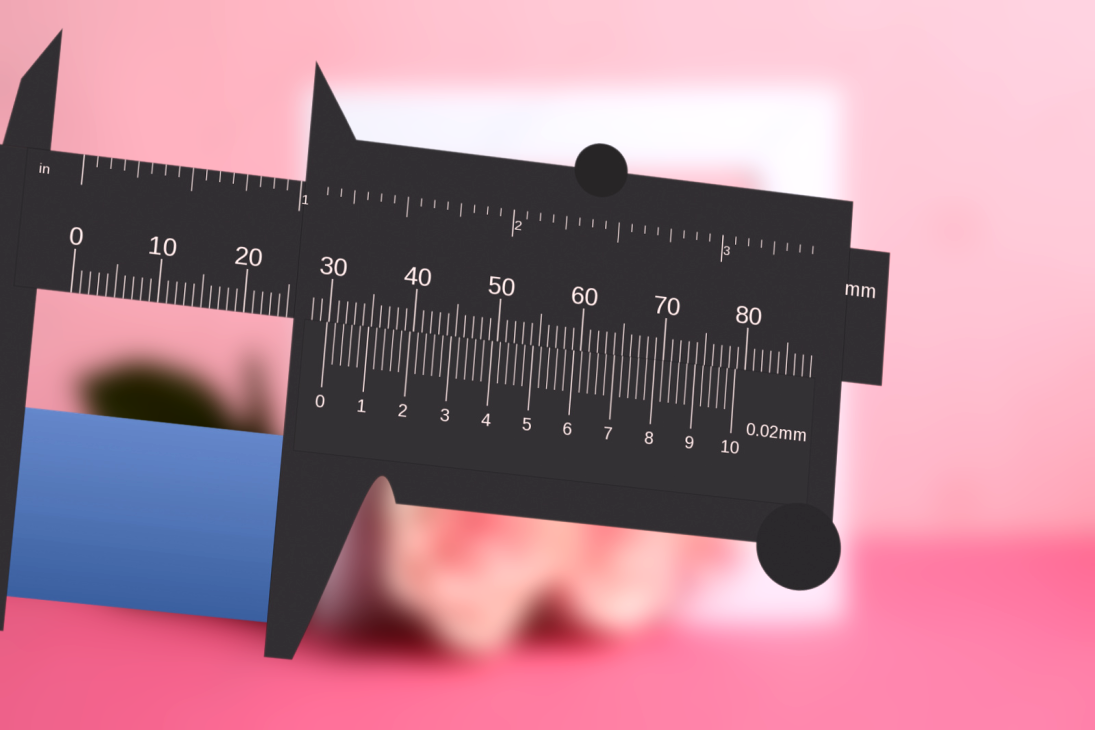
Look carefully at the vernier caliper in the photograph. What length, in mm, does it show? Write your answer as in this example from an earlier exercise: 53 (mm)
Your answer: 29.8 (mm)
